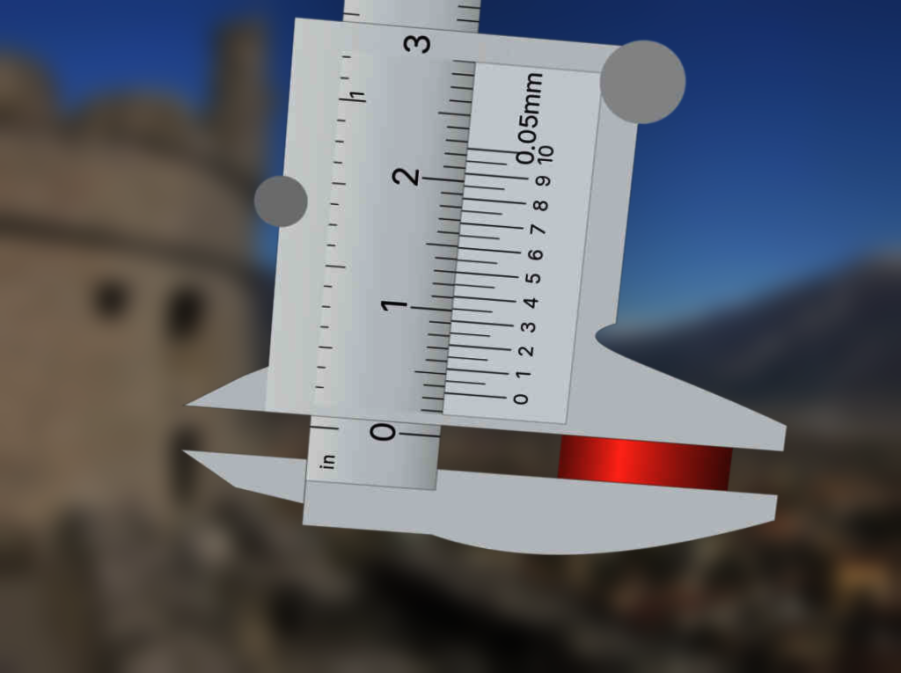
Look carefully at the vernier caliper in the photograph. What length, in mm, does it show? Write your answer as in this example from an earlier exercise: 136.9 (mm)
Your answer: 3.5 (mm)
